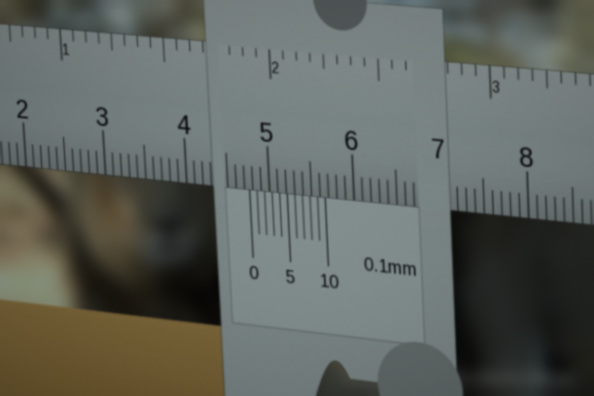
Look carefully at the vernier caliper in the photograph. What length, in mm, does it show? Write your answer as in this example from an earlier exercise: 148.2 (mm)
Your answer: 47.6 (mm)
